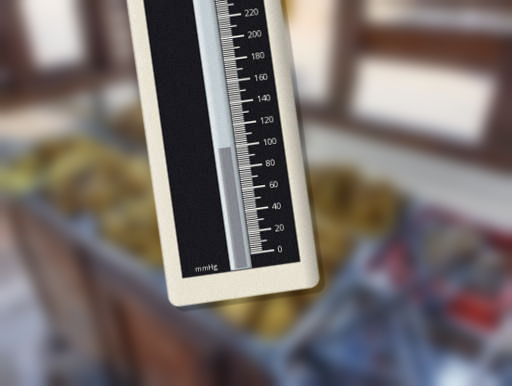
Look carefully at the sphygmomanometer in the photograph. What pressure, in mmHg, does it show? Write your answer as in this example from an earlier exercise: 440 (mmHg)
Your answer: 100 (mmHg)
